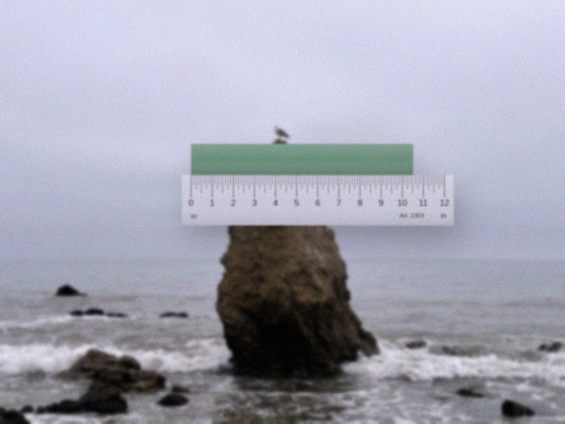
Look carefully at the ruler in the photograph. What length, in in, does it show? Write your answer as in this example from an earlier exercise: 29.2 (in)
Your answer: 10.5 (in)
